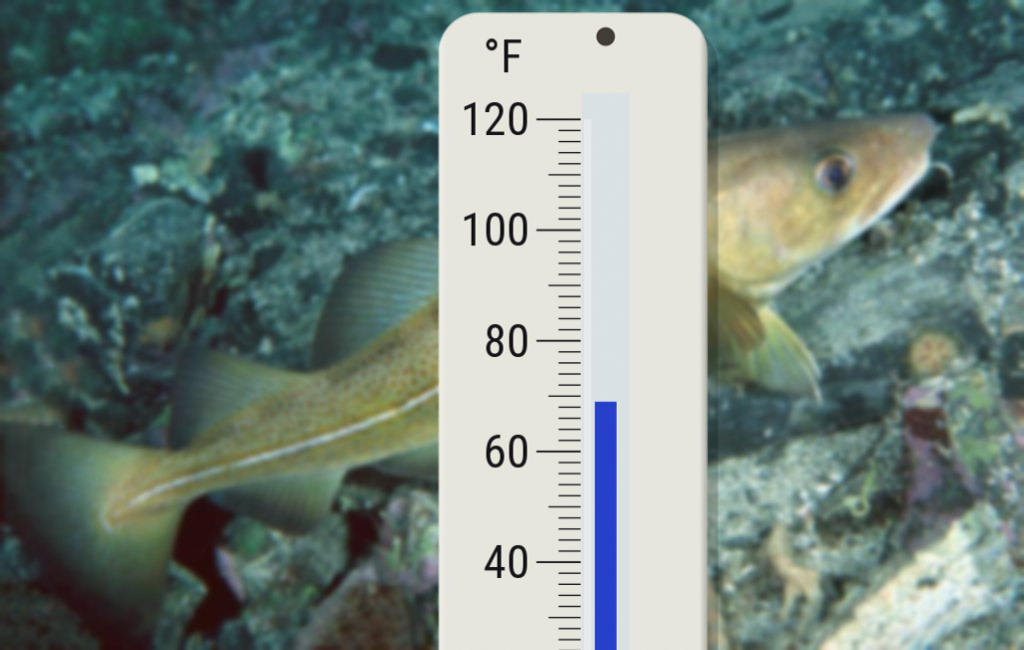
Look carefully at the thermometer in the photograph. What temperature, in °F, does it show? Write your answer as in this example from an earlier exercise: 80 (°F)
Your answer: 69 (°F)
